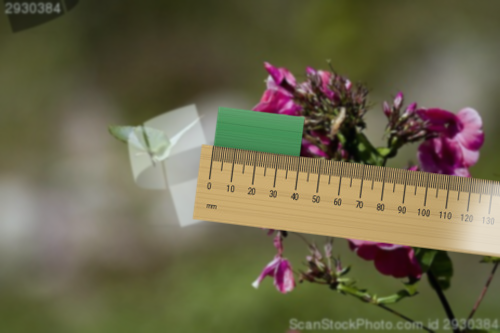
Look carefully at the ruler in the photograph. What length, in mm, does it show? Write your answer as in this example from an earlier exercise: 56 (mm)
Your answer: 40 (mm)
